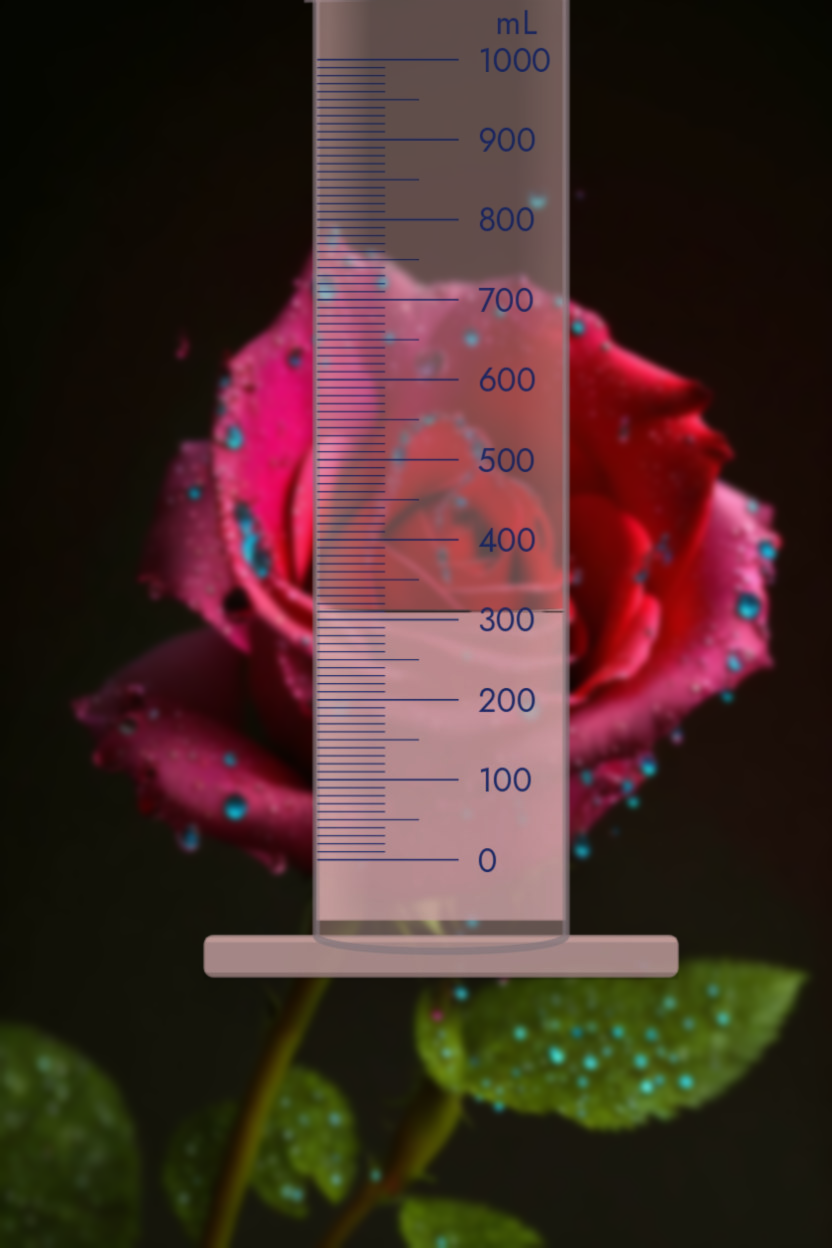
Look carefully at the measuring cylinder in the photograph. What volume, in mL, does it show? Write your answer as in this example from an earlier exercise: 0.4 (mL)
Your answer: 310 (mL)
